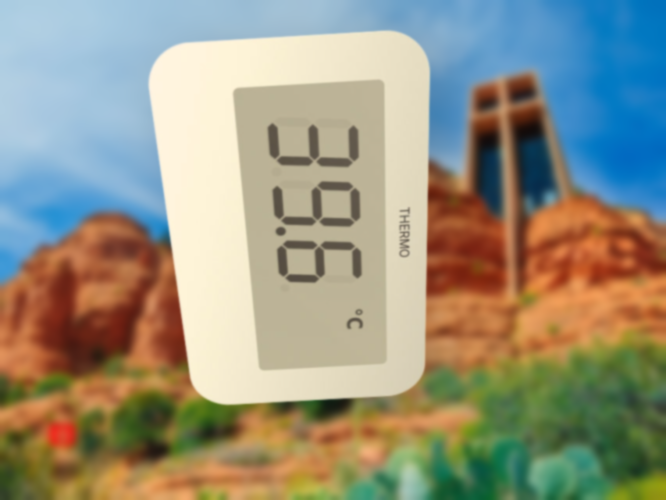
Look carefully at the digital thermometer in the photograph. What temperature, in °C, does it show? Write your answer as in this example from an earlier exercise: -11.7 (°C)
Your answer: 39.6 (°C)
